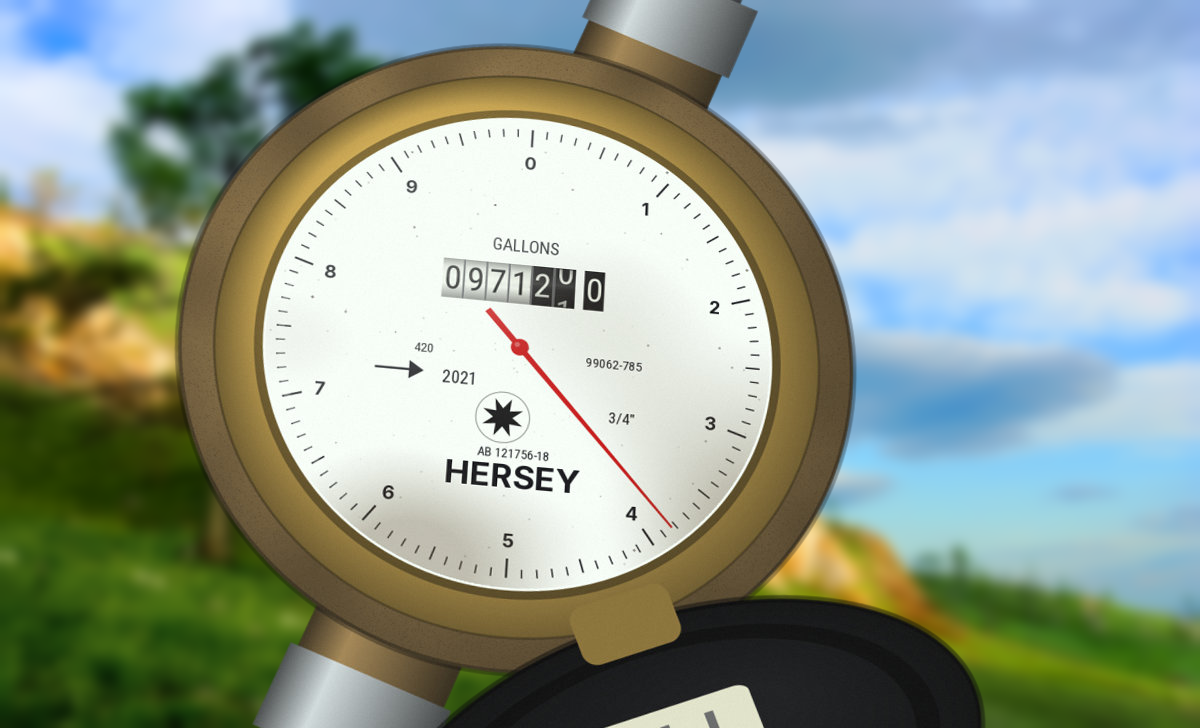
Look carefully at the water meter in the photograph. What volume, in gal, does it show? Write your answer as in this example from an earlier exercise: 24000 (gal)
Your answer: 971203.8 (gal)
